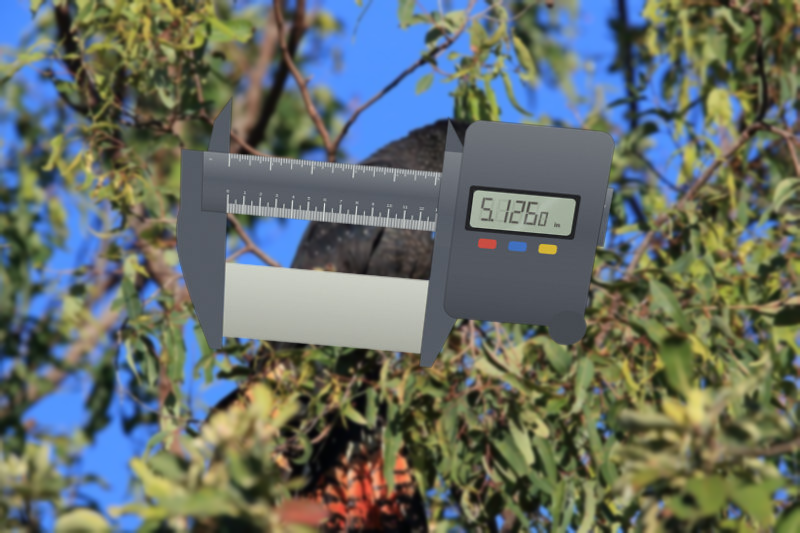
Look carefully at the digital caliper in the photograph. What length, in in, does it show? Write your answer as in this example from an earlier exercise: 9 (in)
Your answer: 5.1260 (in)
